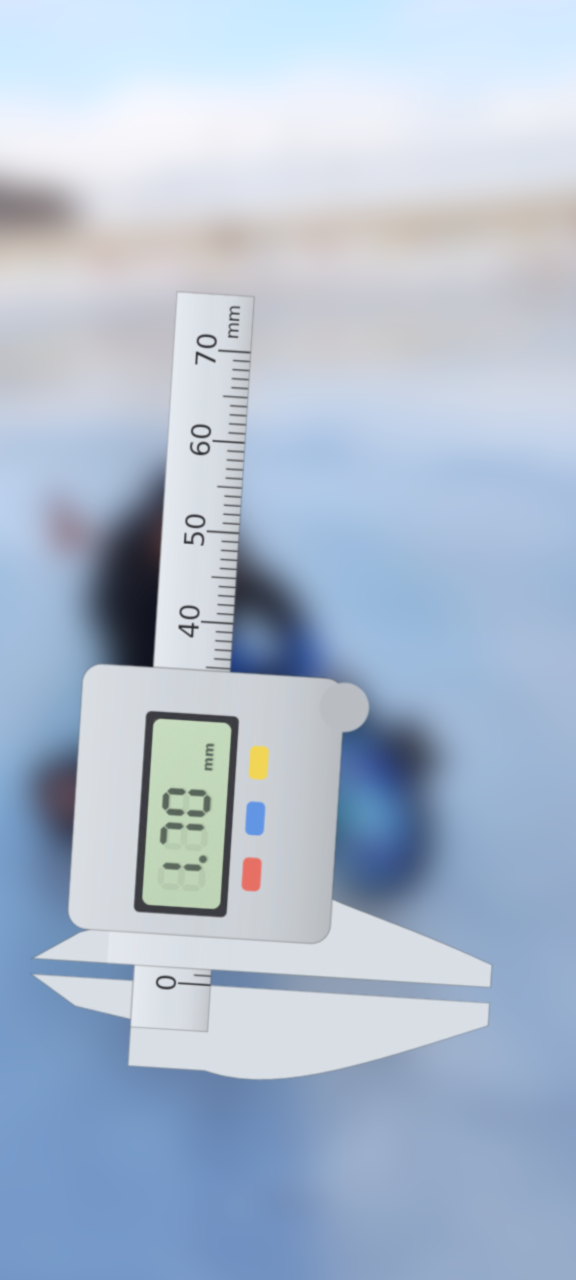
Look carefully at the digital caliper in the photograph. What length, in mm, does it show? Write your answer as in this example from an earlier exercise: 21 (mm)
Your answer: 1.70 (mm)
